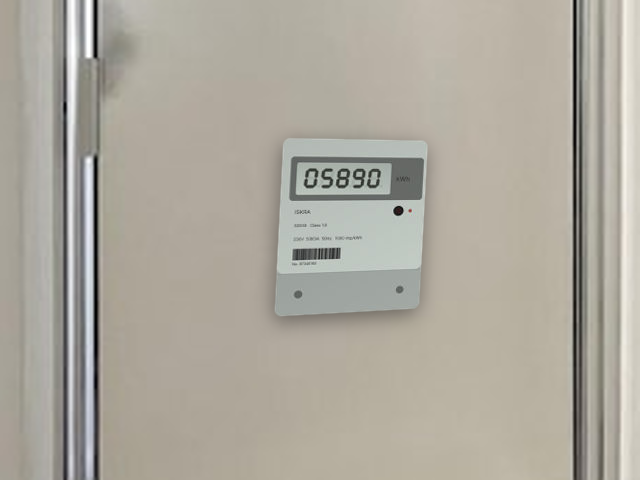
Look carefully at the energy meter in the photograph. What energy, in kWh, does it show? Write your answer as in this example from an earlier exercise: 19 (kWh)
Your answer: 5890 (kWh)
